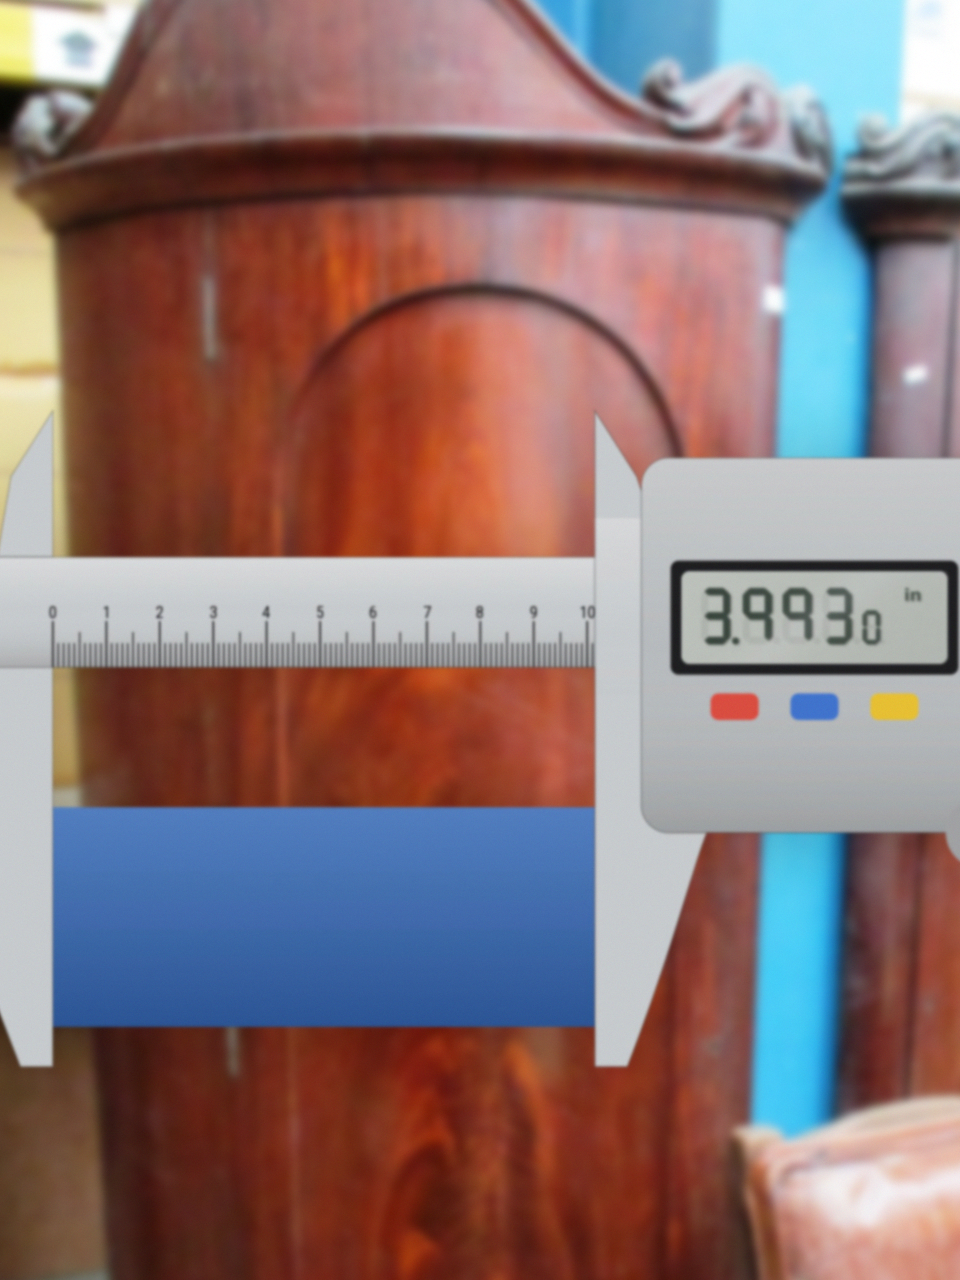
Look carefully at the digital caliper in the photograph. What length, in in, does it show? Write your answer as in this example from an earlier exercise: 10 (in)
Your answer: 3.9930 (in)
